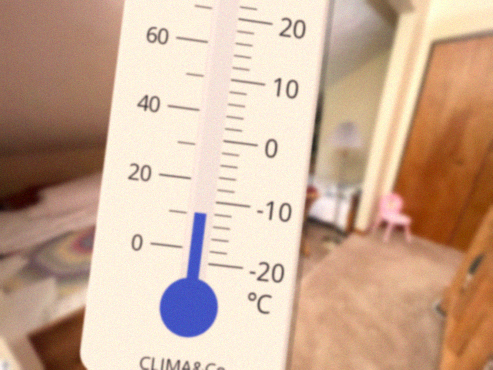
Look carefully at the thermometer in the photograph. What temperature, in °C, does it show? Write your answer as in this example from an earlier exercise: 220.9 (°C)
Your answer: -12 (°C)
